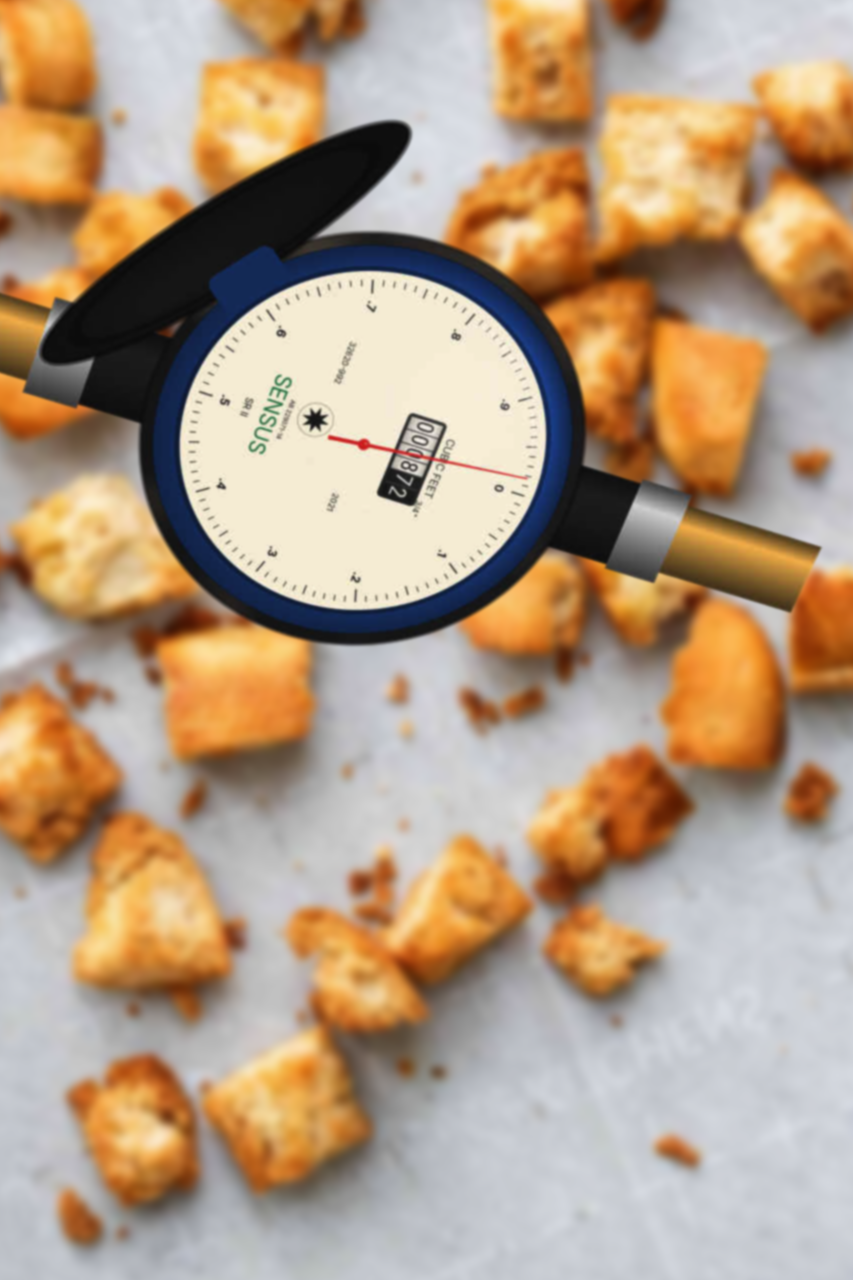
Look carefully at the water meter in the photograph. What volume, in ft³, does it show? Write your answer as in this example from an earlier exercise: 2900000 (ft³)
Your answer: 871.98 (ft³)
